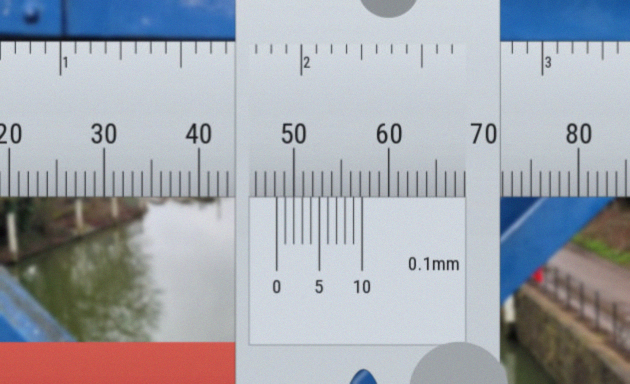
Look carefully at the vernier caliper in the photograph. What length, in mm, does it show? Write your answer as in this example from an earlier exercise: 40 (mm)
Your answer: 48.2 (mm)
